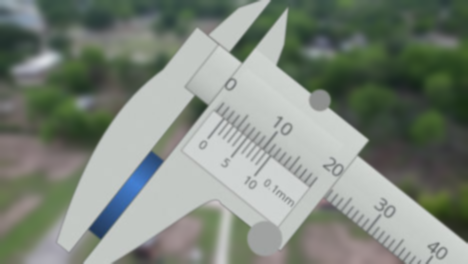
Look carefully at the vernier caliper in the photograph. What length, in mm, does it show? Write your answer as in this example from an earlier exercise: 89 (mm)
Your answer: 2.5 (mm)
